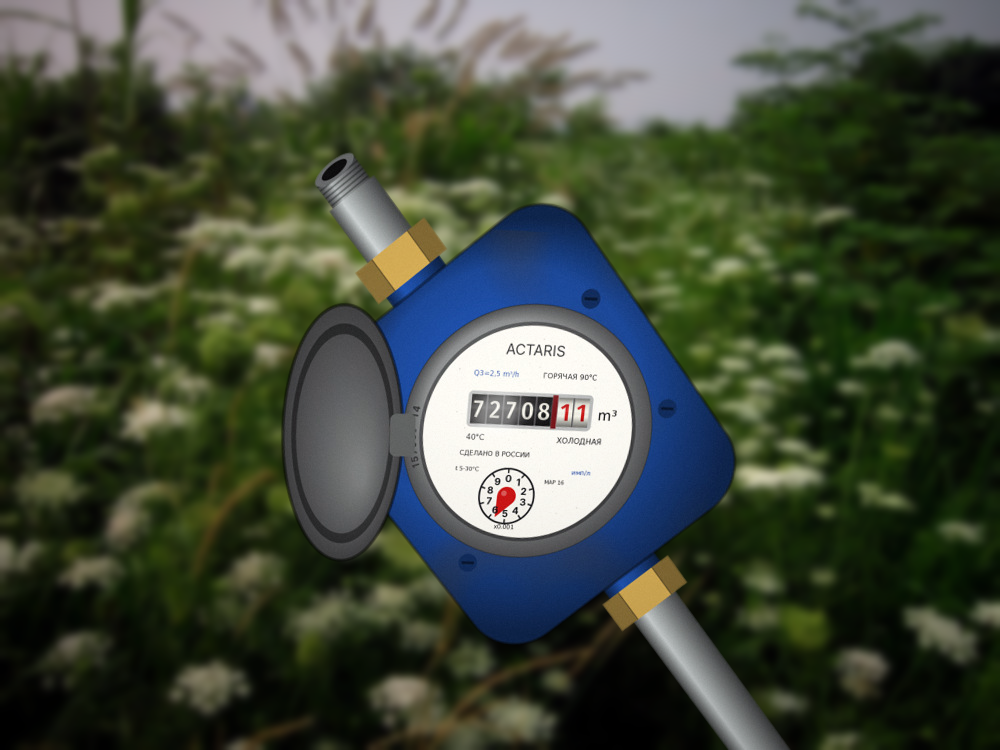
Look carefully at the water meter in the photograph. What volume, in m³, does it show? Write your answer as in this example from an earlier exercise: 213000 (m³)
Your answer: 72708.115 (m³)
